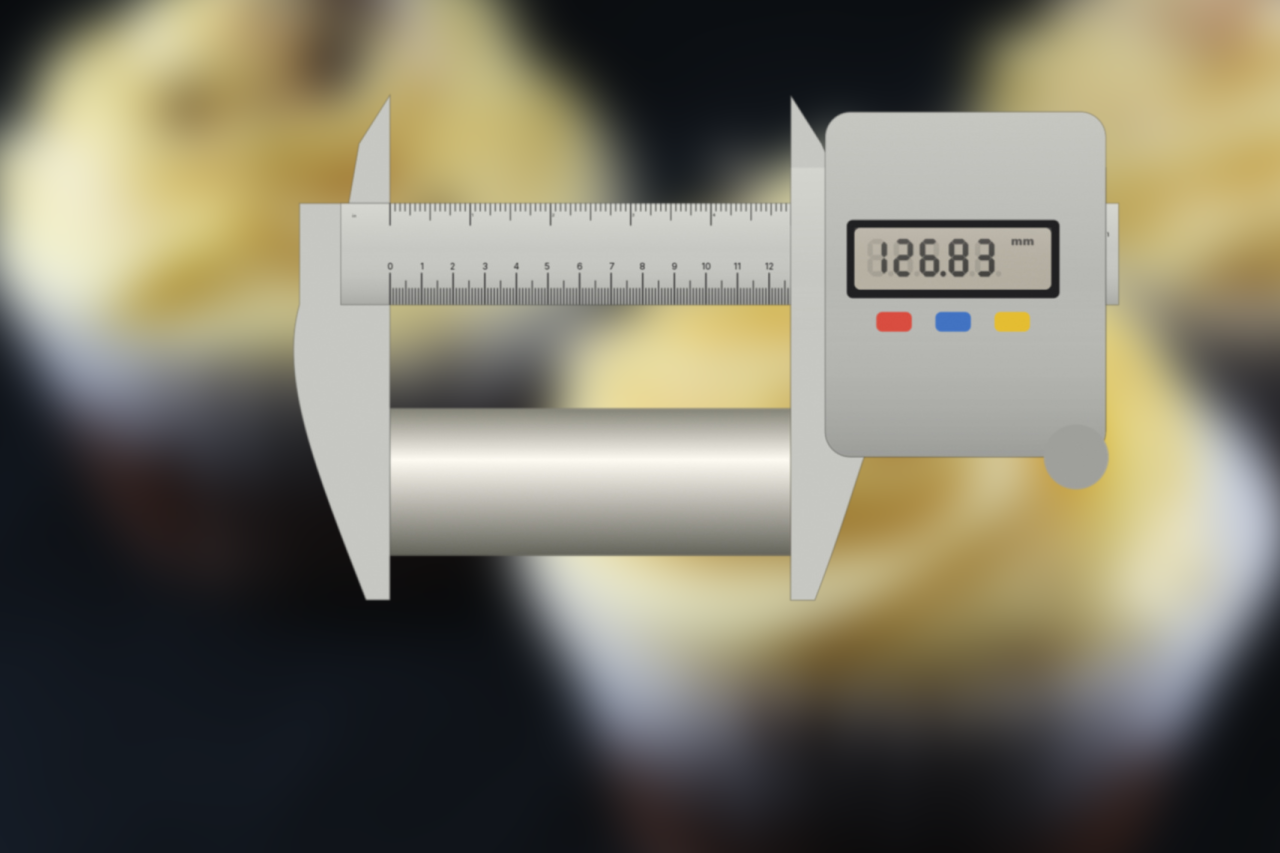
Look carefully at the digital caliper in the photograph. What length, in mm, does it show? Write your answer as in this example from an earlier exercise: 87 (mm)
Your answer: 126.83 (mm)
